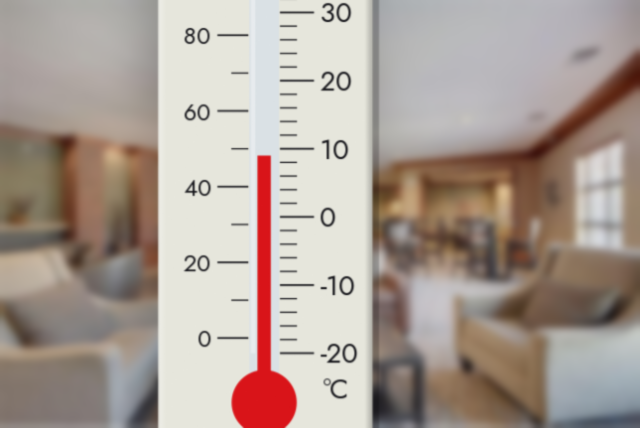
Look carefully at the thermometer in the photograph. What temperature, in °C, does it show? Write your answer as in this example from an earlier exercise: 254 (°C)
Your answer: 9 (°C)
